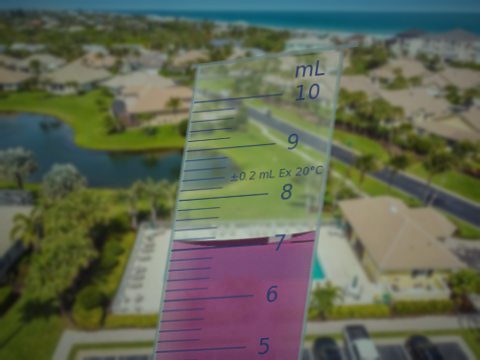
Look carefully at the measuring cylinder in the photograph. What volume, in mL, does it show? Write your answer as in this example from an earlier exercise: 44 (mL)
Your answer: 7 (mL)
